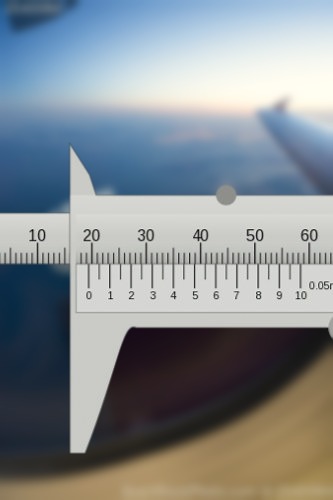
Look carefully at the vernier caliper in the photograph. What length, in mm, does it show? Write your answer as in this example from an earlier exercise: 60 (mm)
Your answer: 19.4 (mm)
